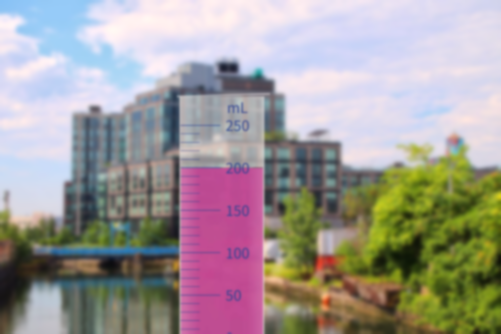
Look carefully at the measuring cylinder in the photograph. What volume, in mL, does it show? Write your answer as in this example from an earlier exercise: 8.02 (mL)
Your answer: 200 (mL)
